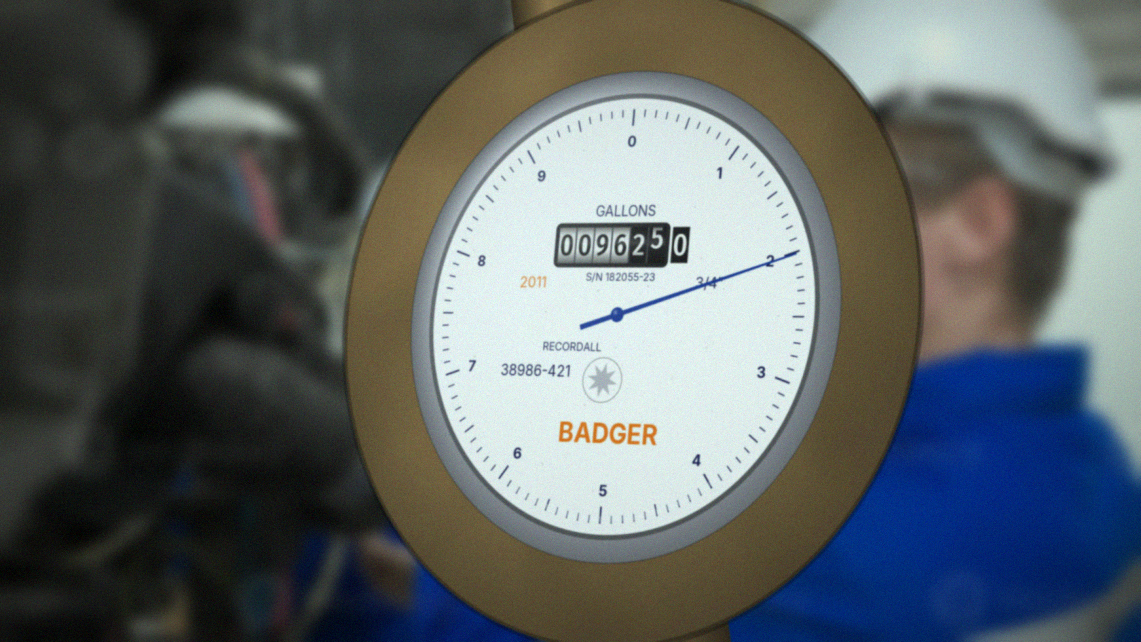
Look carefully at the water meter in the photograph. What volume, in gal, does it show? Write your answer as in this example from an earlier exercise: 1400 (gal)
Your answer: 96252.0 (gal)
